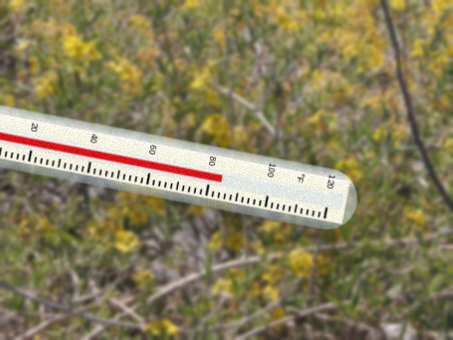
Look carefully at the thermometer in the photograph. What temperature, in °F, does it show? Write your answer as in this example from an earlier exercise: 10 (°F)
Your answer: 84 (°F)
